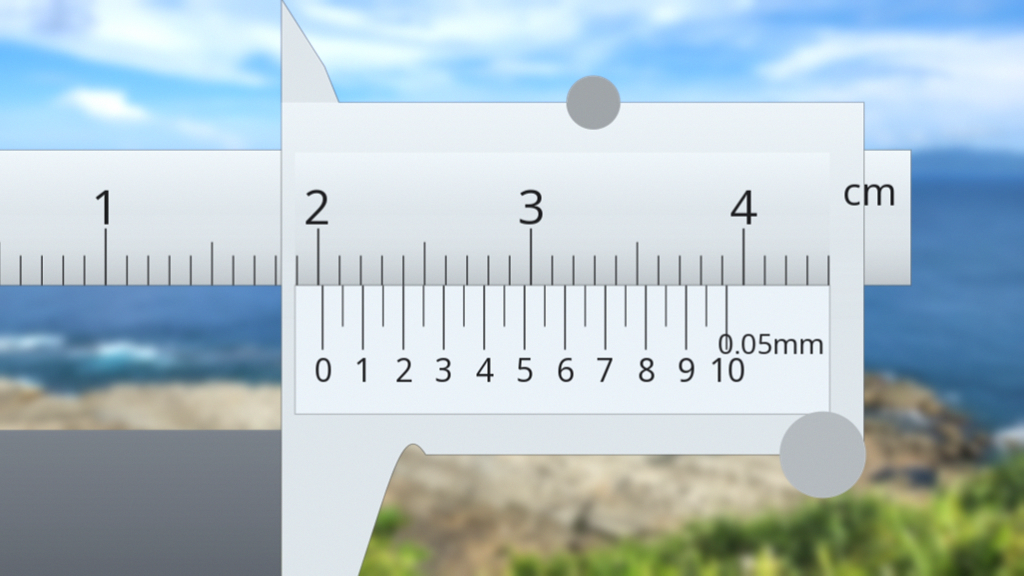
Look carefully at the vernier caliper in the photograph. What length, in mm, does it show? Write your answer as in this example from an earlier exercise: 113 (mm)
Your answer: 20.2 (mm)
